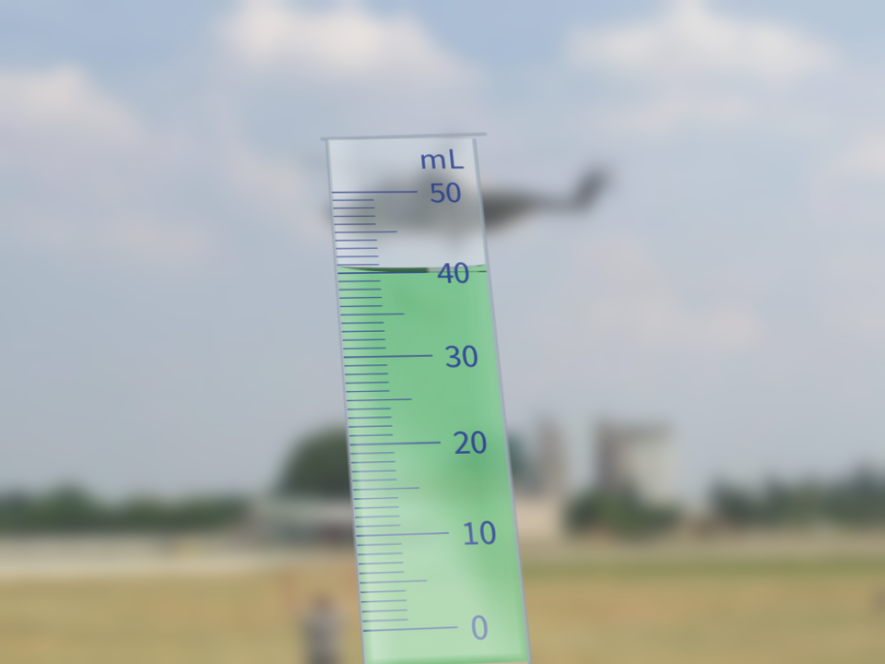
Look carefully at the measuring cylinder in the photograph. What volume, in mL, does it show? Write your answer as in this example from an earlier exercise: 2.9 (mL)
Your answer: 40 (mL)
